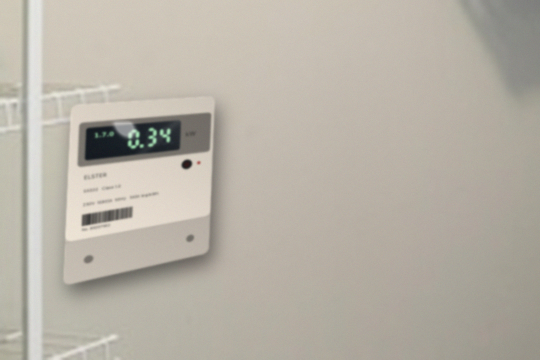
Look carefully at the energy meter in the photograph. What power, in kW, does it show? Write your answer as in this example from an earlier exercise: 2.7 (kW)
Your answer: 0.34 (kW)
